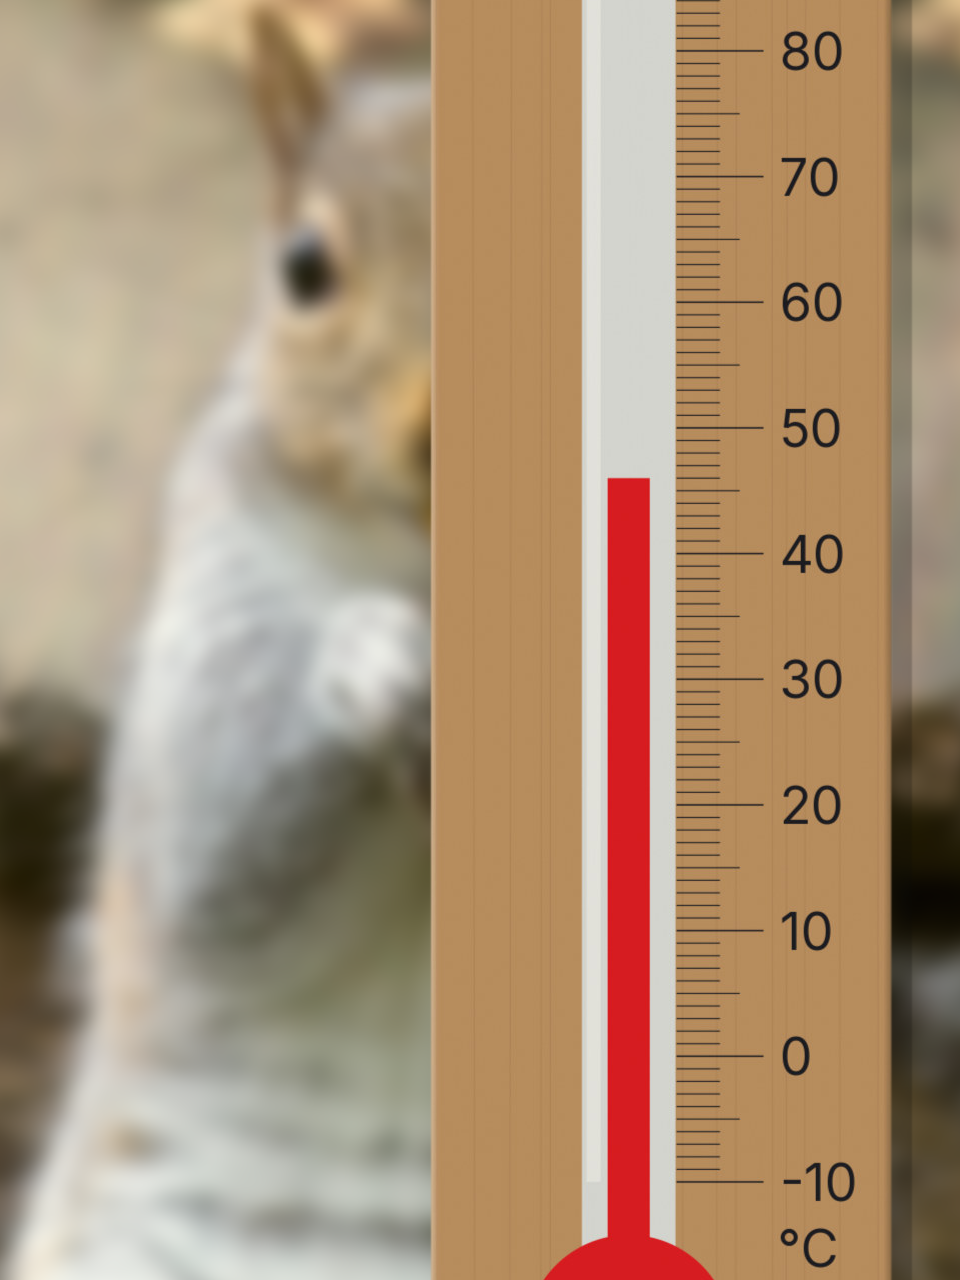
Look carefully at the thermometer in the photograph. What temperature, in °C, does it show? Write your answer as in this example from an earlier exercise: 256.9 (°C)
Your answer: 46 (°C)
